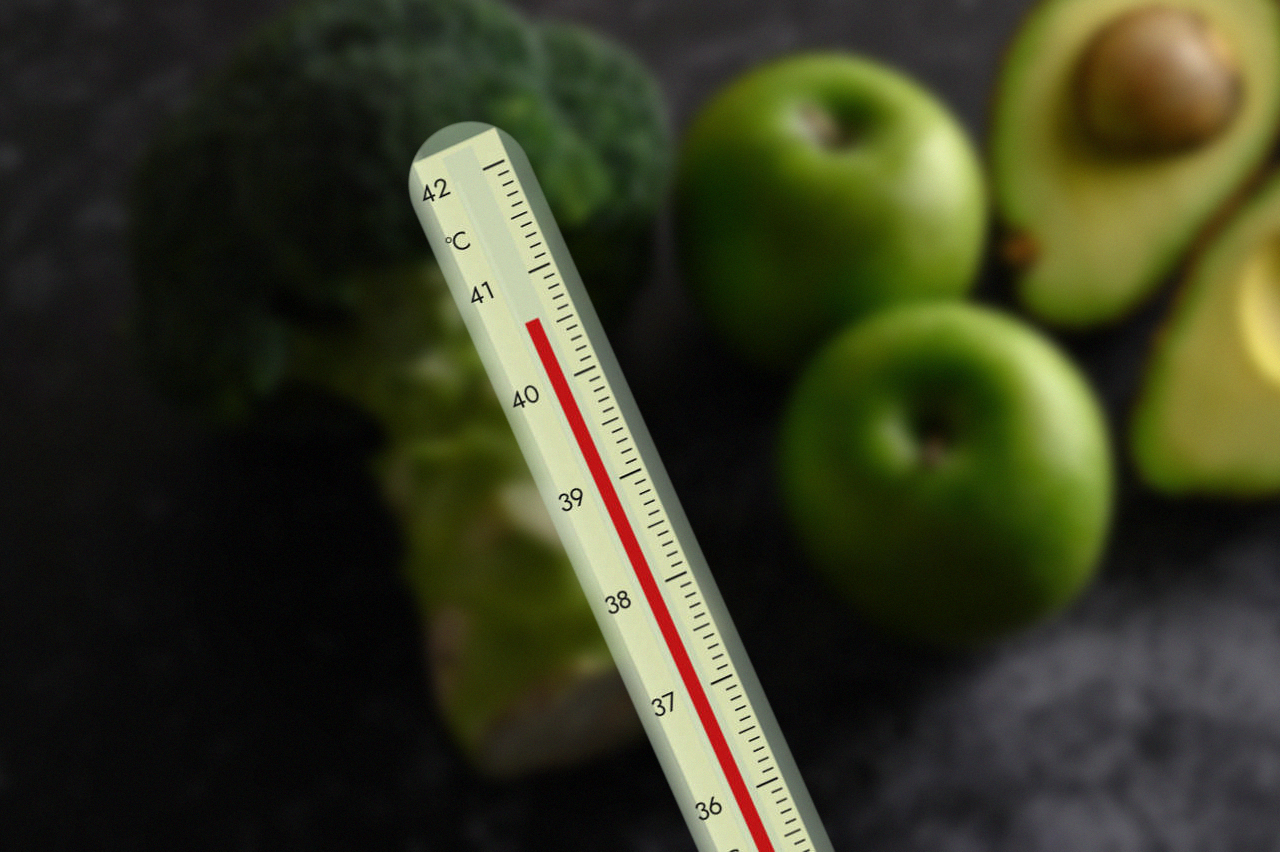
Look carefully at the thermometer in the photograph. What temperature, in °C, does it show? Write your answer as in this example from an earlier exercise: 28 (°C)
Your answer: 40.6 (°C)
